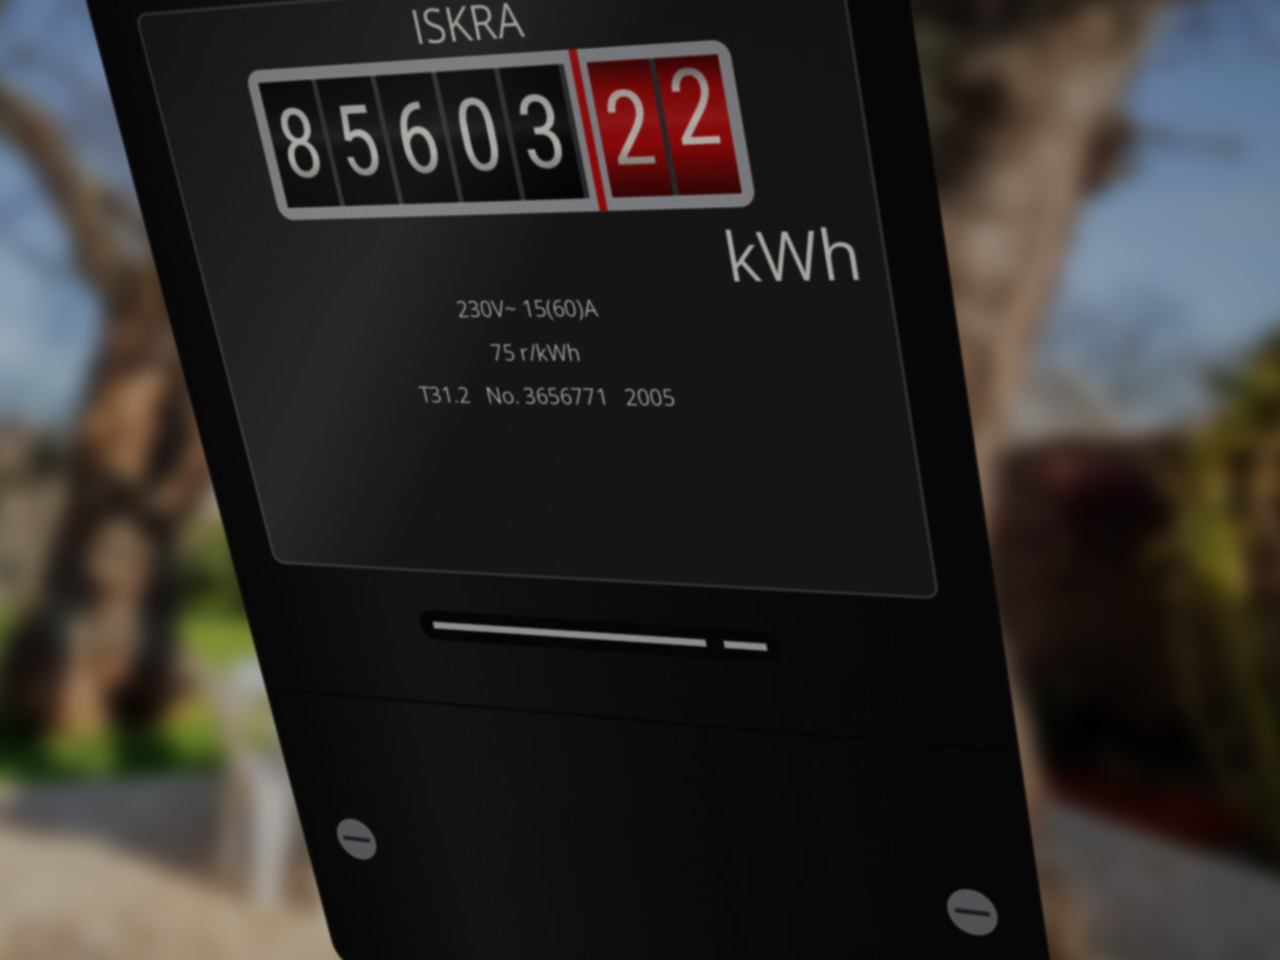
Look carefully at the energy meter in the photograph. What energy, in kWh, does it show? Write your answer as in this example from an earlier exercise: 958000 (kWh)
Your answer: 85603.22 (kWh)
